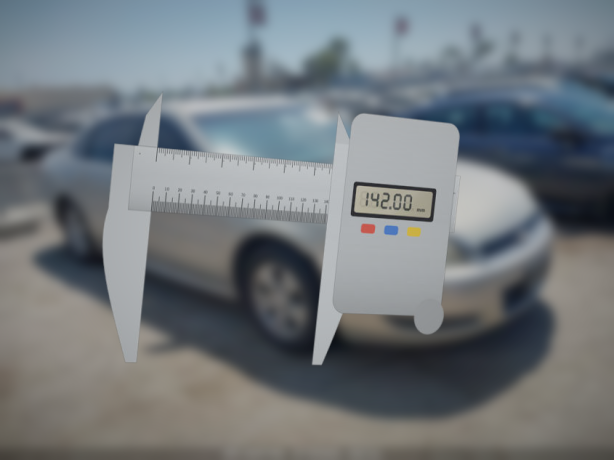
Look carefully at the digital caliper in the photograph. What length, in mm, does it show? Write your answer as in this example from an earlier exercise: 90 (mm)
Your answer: 142.00 (mm)
